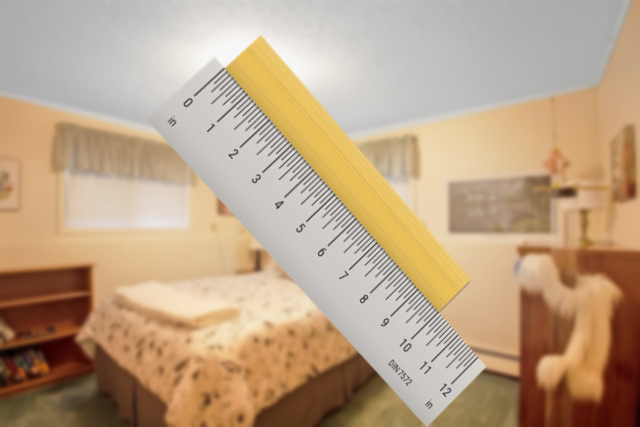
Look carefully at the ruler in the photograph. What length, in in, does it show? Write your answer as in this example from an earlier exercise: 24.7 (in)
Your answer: 10 (in)
